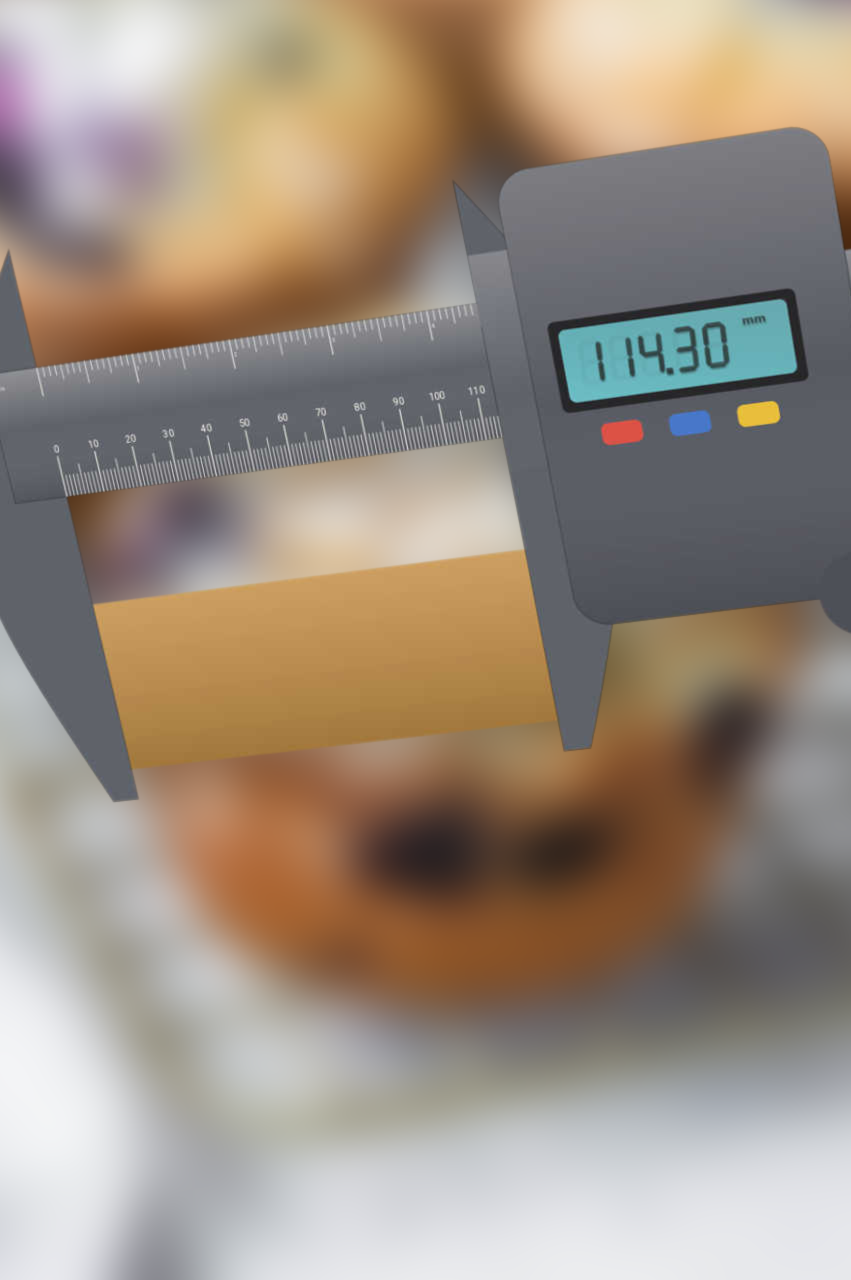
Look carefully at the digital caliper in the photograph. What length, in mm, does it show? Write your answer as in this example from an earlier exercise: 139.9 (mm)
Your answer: 114.30 (mm)
